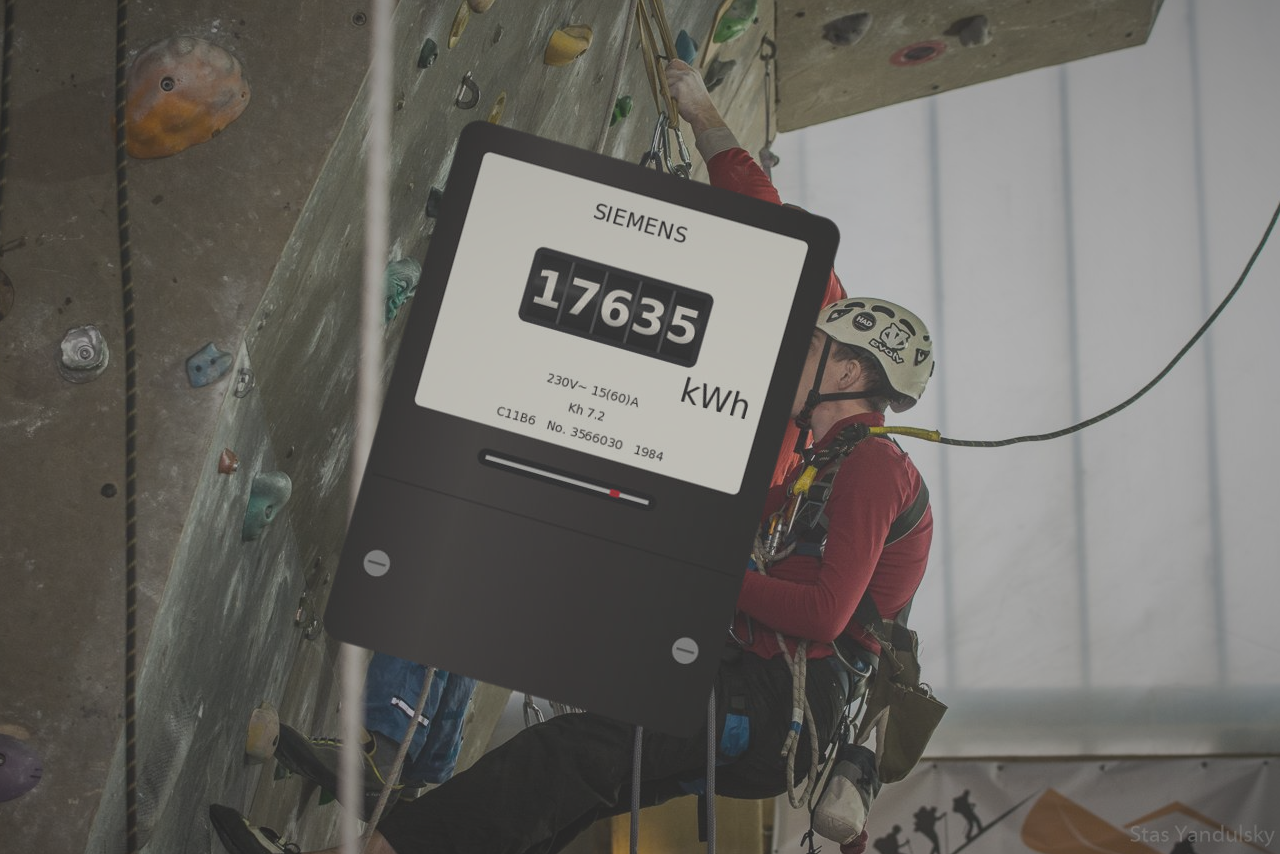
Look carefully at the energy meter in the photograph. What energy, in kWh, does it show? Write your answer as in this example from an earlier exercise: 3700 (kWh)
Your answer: 17635 (kWh)
